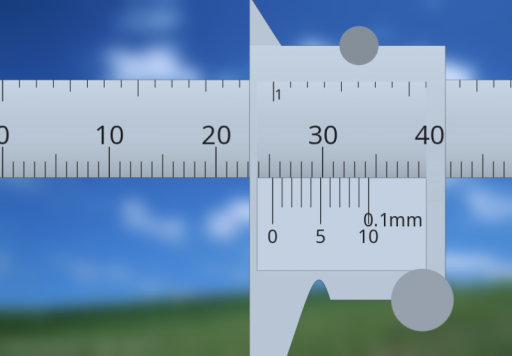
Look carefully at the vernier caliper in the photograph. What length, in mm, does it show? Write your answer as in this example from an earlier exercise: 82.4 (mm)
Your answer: 25.3 (mm)
